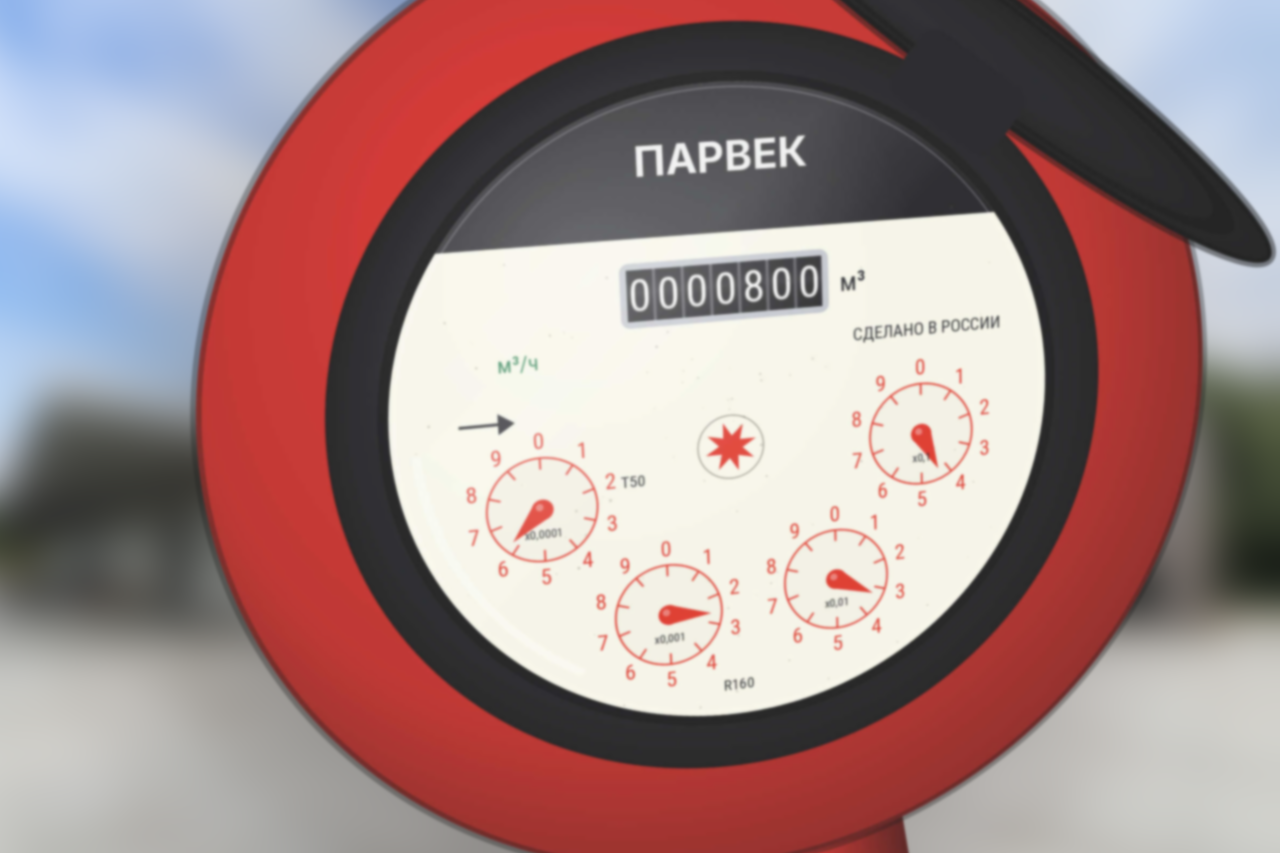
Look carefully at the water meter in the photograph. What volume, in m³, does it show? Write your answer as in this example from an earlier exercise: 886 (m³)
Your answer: 800.4326 (m³)
